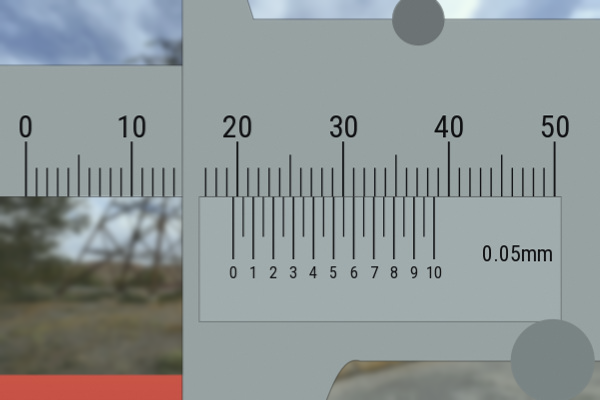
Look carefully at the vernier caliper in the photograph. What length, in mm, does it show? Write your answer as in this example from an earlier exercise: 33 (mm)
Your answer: 19.6 (mm)
